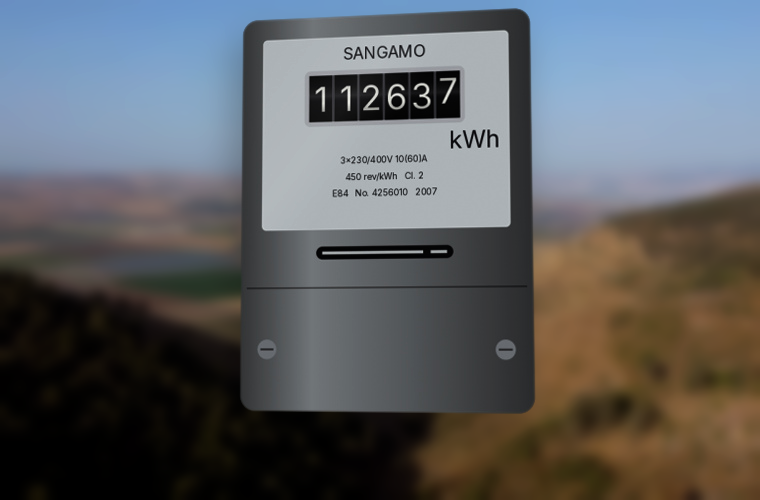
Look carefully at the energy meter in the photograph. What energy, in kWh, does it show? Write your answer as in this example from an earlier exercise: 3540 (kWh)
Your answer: 112637 (kWh)
